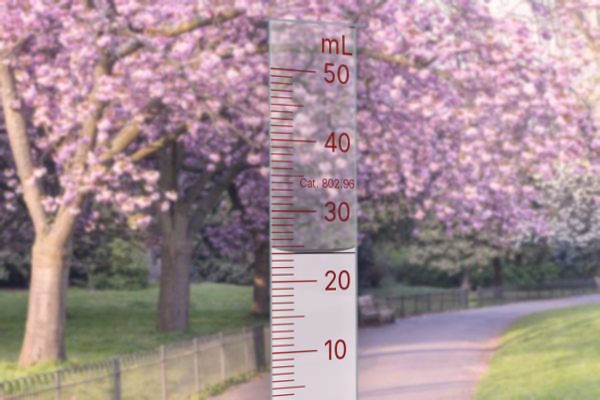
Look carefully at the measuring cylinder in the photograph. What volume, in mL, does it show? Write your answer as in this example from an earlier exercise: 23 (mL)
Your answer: 24 (mL)
